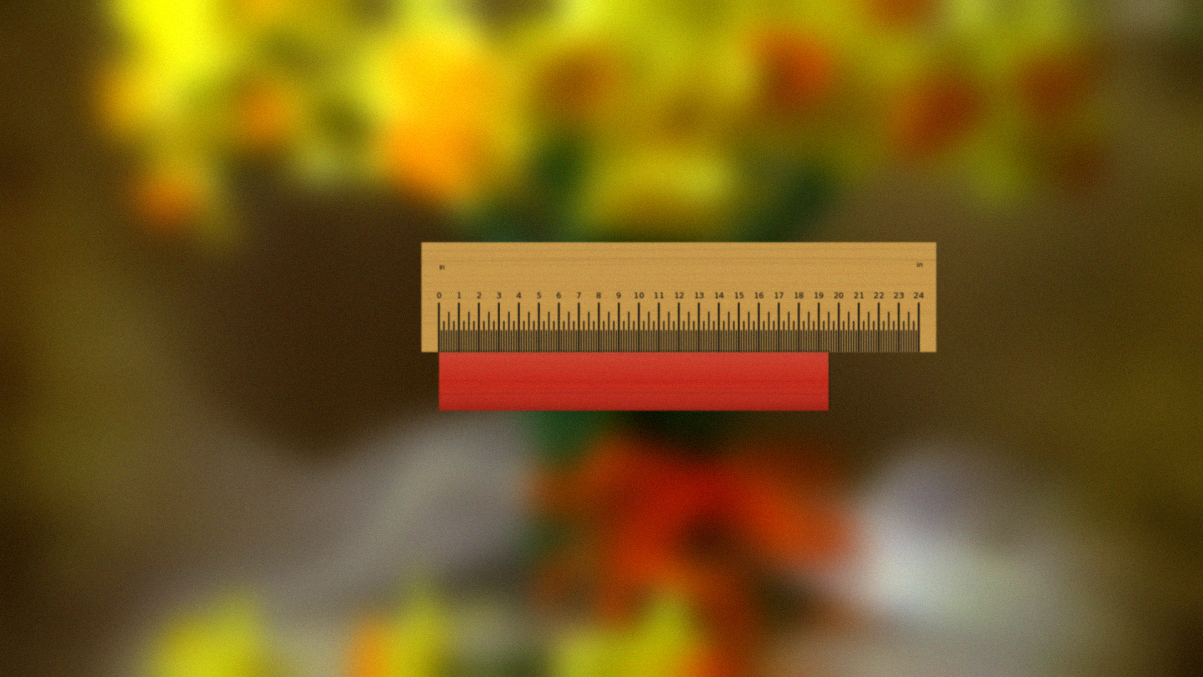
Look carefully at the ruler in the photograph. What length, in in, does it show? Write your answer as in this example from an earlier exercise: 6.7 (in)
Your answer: 19.5 (in)
